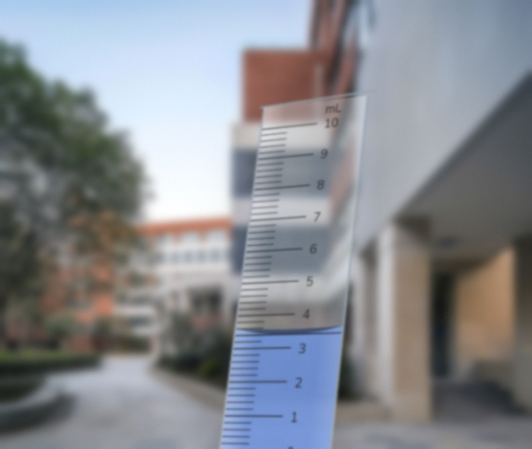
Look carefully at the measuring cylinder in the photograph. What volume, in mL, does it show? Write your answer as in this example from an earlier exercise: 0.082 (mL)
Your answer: 3.4 (mL)
